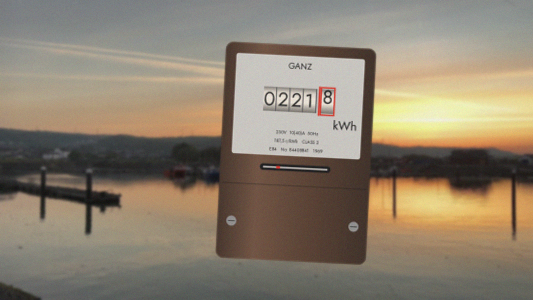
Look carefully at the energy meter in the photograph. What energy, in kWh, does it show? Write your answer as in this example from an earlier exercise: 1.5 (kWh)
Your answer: 221.8 (kWh)
